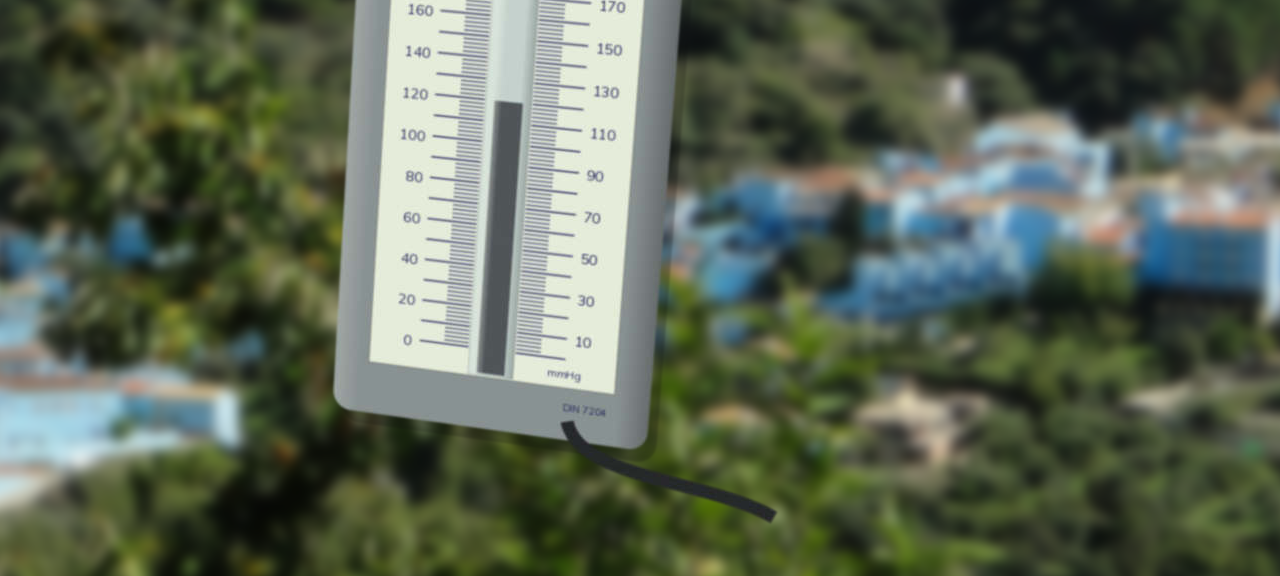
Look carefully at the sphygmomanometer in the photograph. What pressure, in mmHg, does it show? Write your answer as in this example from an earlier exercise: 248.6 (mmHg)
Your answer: 120 (mmHg)
